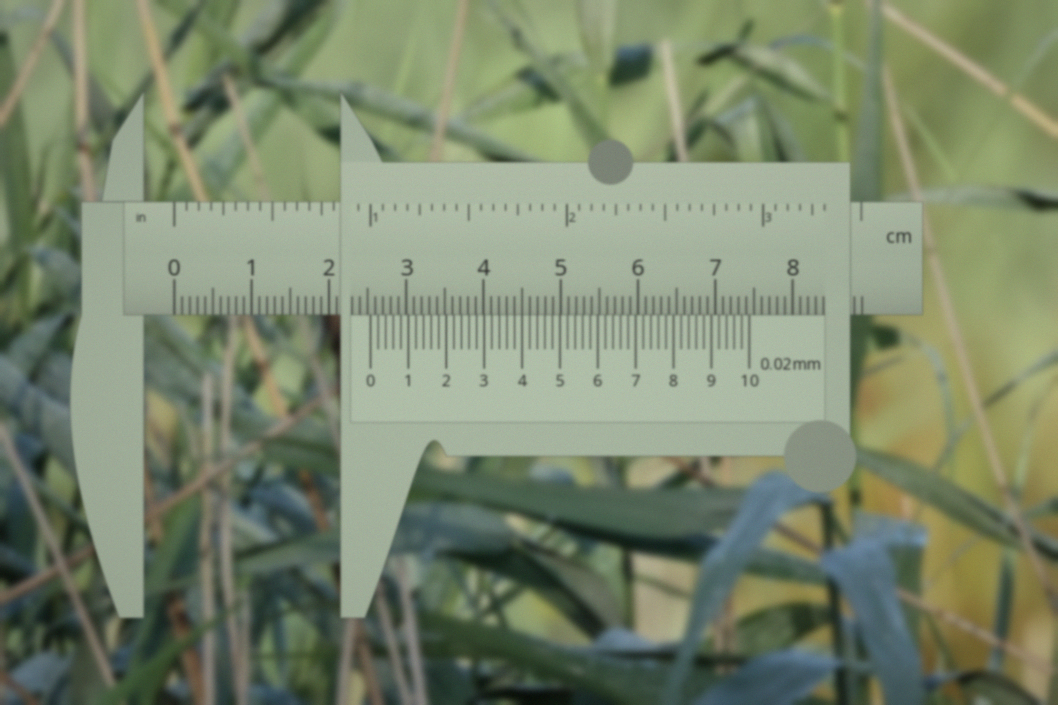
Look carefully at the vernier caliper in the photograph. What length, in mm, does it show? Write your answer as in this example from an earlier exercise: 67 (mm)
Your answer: 25.4 (mm)
